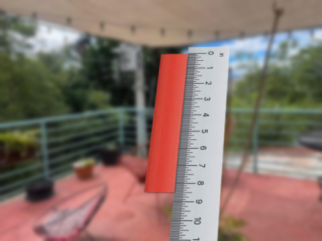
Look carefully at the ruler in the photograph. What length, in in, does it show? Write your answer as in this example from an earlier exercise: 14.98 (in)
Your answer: 8.5 (in)
